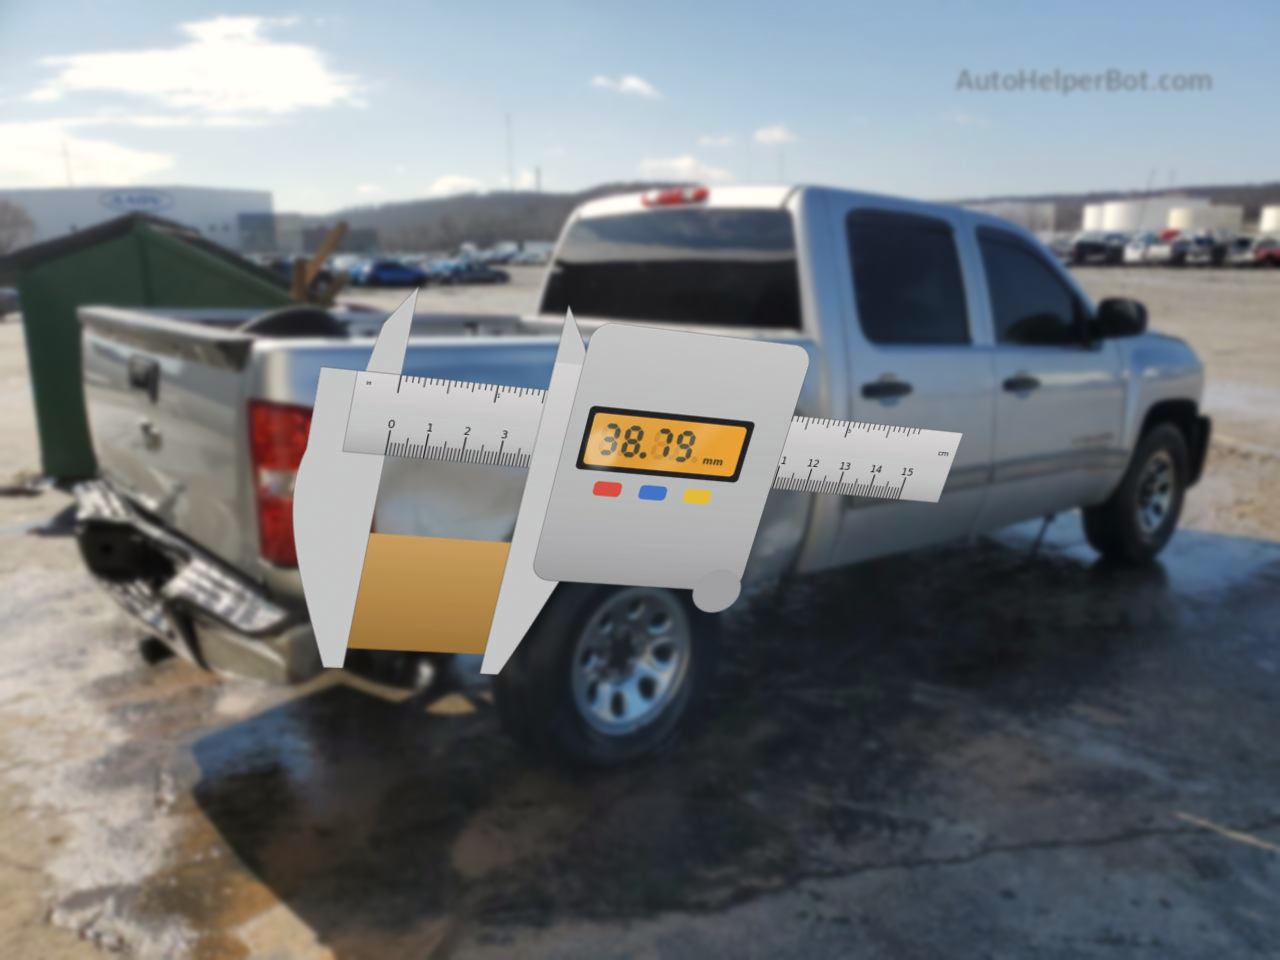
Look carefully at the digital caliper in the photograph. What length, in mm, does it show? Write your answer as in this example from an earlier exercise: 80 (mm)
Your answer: 38.79 (mm)
